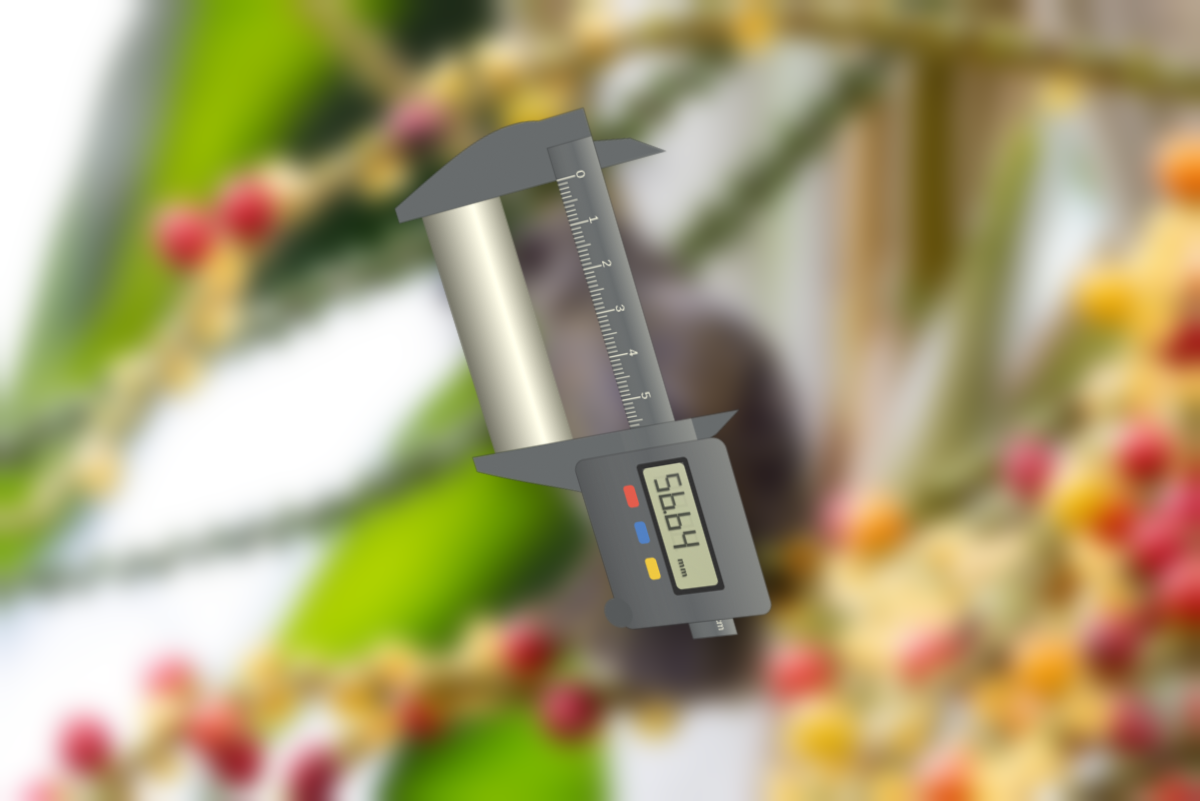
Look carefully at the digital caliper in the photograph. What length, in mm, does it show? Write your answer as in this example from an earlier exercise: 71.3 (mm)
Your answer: 56.64 (mm)
